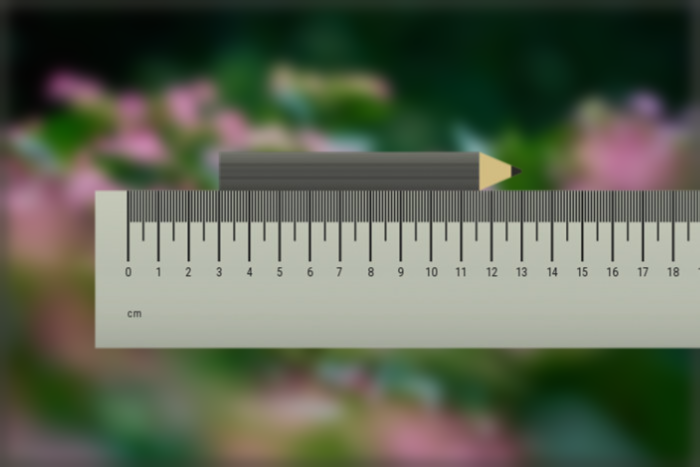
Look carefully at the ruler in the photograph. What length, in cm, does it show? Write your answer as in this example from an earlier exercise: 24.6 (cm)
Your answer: 10 (cm)
